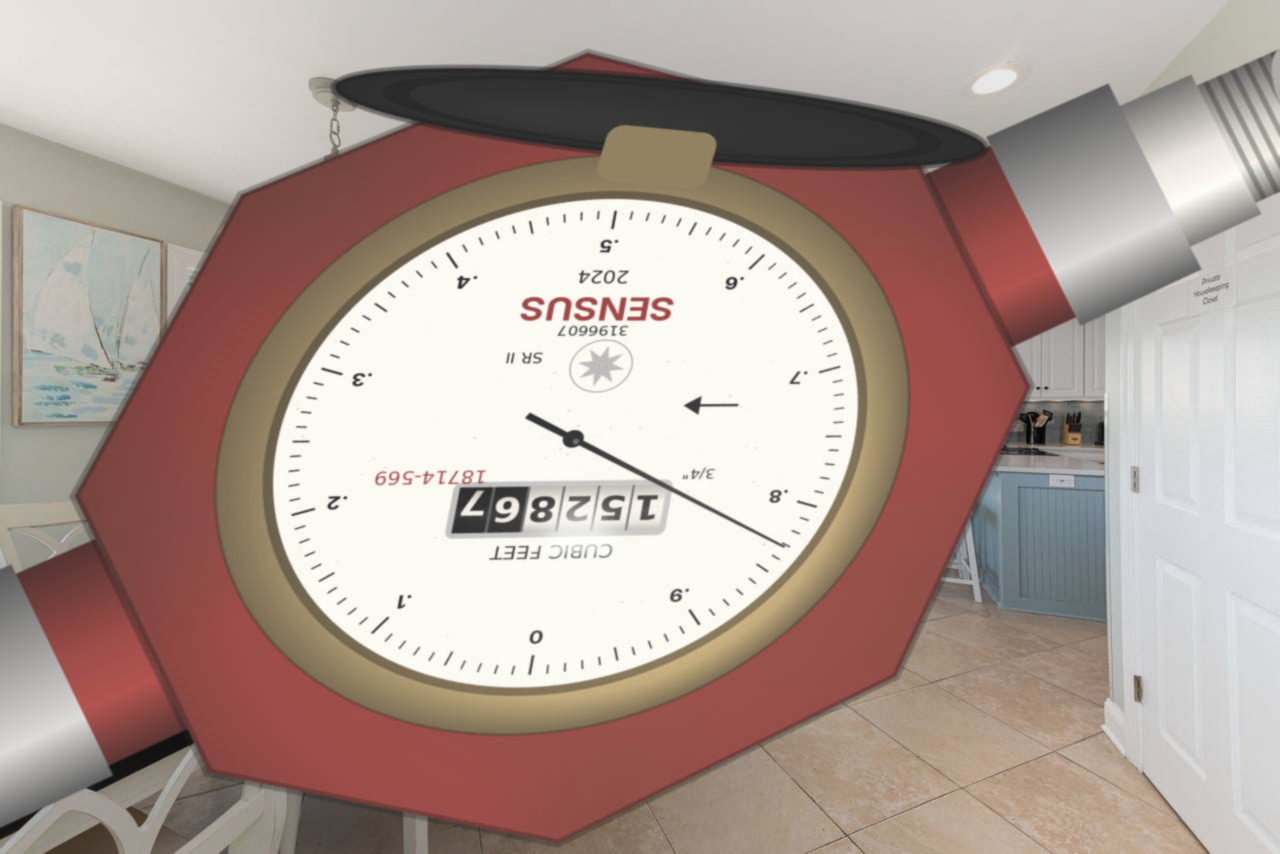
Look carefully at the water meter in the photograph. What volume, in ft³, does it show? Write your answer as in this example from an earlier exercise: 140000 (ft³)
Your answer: 152866.83 (ft³)
